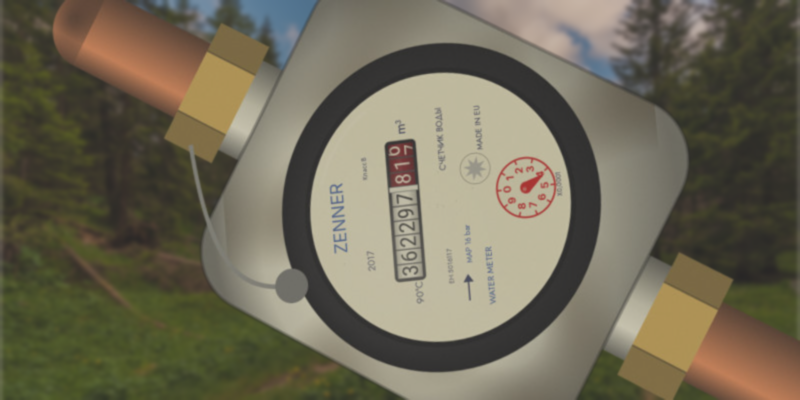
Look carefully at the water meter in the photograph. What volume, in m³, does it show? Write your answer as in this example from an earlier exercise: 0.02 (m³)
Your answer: 362297.8164 (m³)
